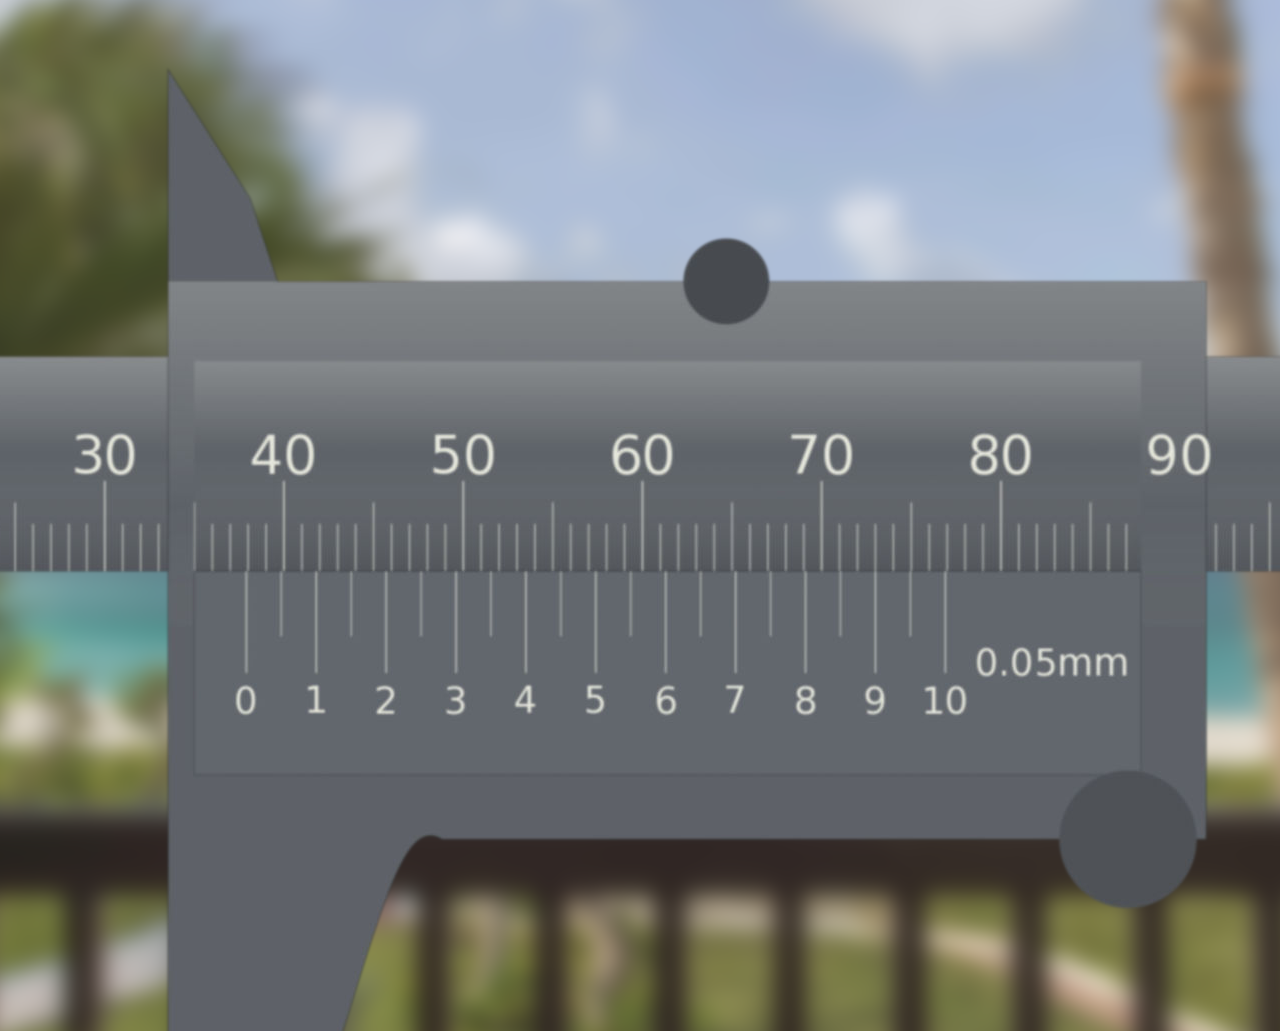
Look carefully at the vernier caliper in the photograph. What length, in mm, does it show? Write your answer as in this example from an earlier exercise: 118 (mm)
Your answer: 37.9 (mm)
